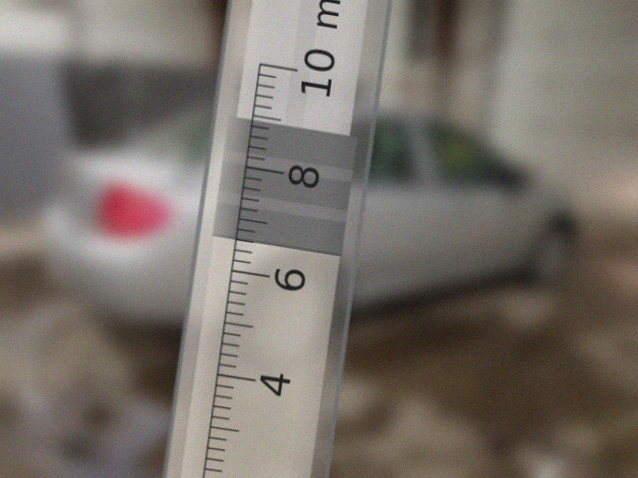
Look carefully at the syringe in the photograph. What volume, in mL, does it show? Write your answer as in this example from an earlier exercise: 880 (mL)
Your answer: 6.6 (mL)
